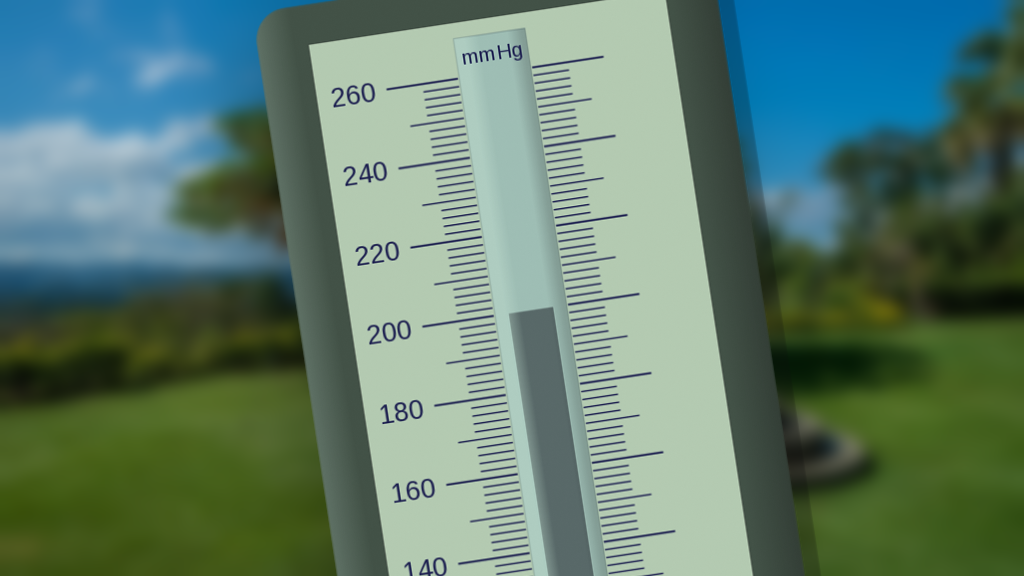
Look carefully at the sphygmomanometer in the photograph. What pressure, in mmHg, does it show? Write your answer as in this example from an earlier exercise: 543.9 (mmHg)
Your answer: 200 (mmHg)
